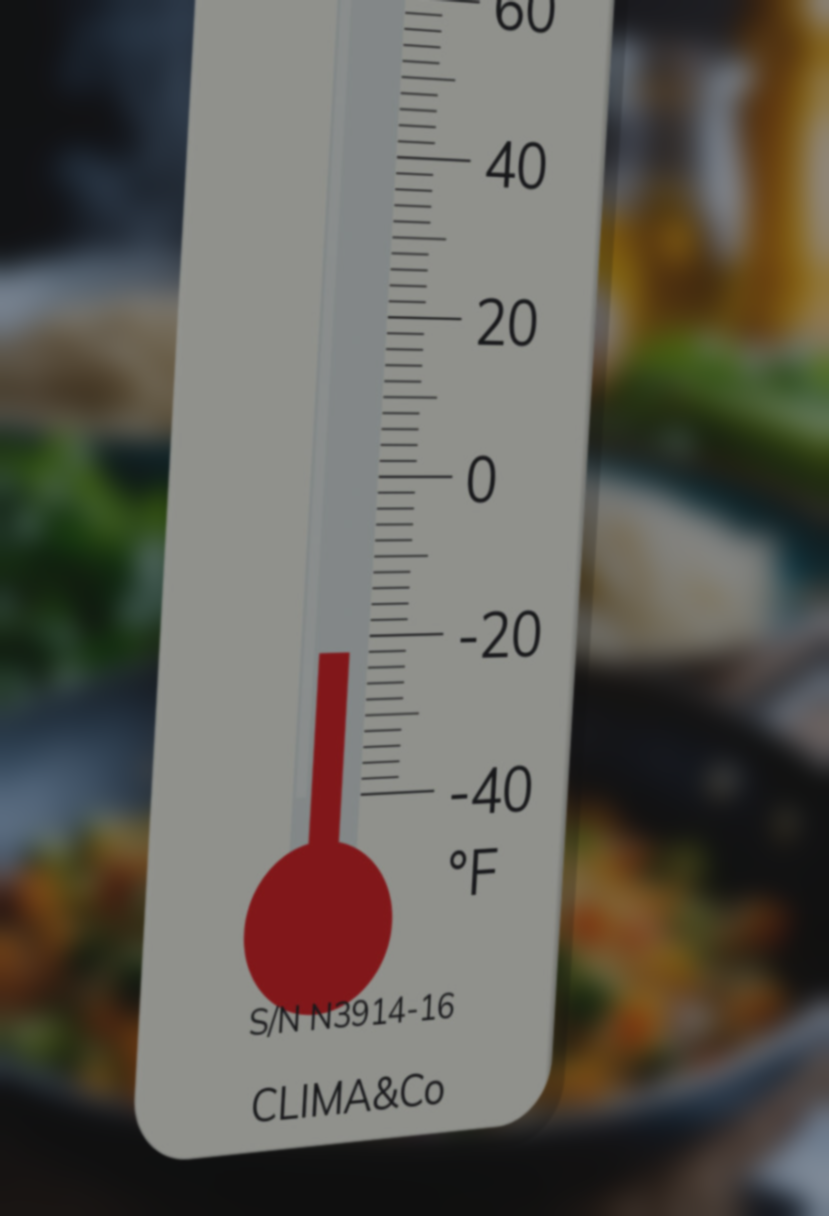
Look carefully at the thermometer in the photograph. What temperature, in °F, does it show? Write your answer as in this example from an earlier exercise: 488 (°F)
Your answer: -22 (°F)
